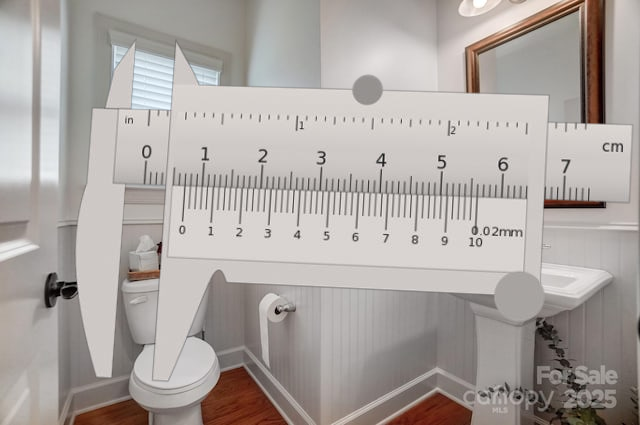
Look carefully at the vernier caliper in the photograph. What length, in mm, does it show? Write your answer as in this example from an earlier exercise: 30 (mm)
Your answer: 7.0 (mm)
